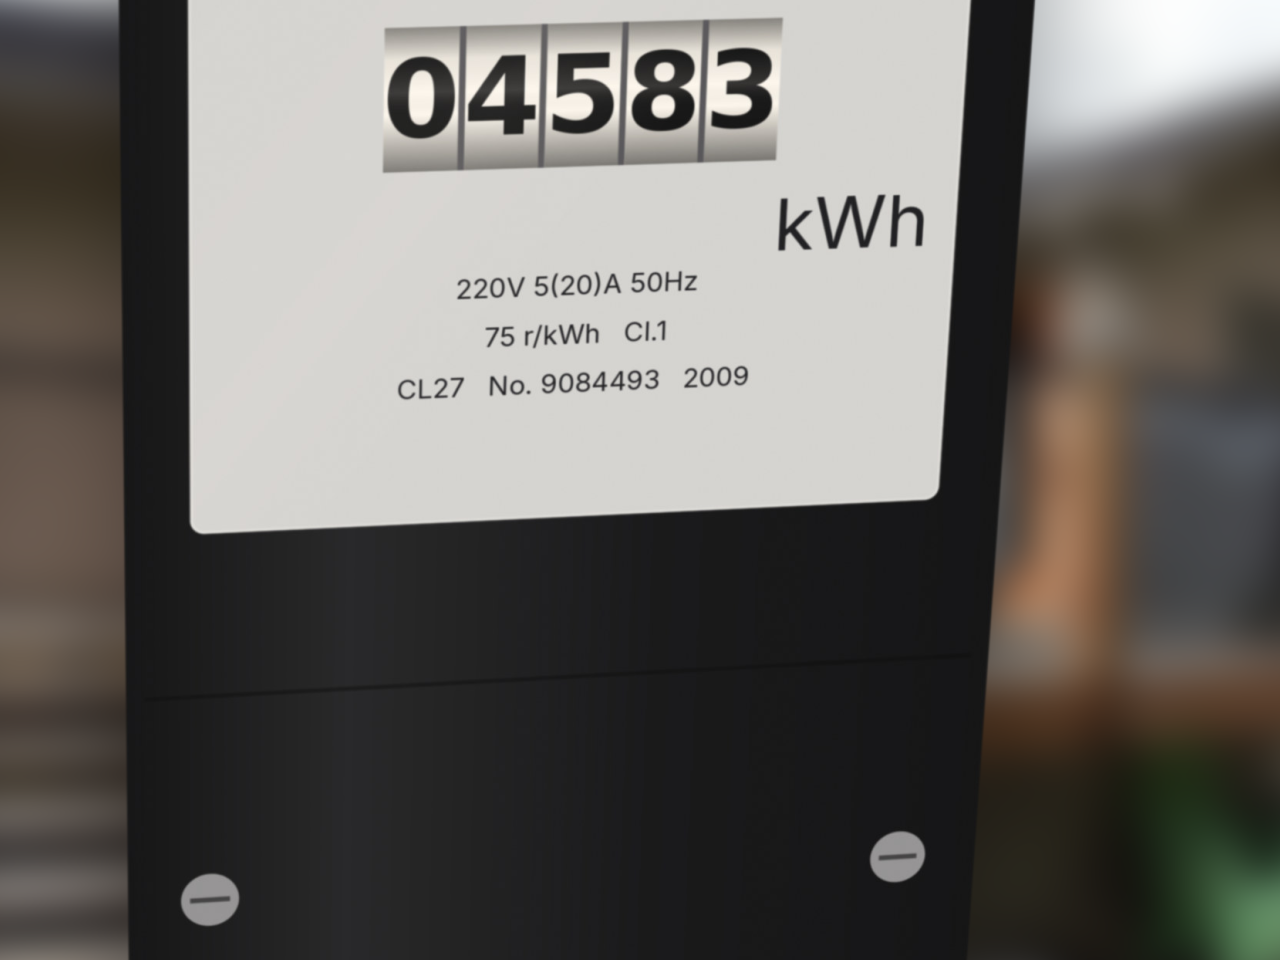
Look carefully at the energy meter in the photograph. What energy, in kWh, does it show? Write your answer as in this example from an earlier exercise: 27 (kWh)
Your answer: 4583 (kWh)
